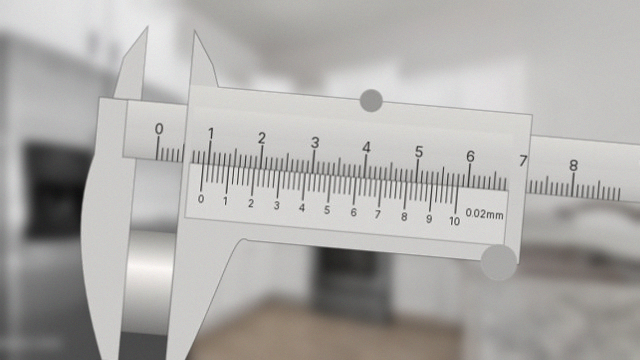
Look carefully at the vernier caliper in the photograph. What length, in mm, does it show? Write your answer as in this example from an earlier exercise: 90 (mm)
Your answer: 9.0 (mm)
